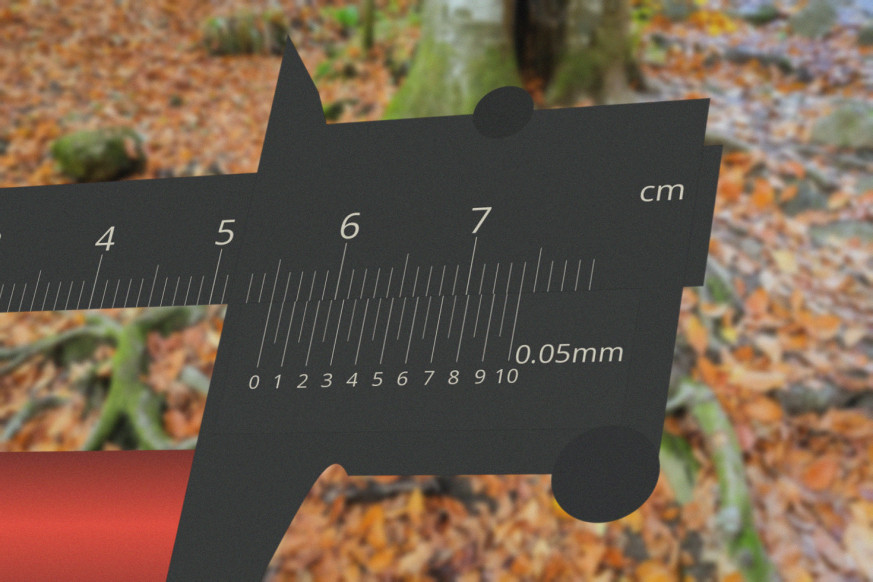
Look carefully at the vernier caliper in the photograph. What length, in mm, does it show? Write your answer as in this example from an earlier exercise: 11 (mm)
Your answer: 55.0 (mm)
